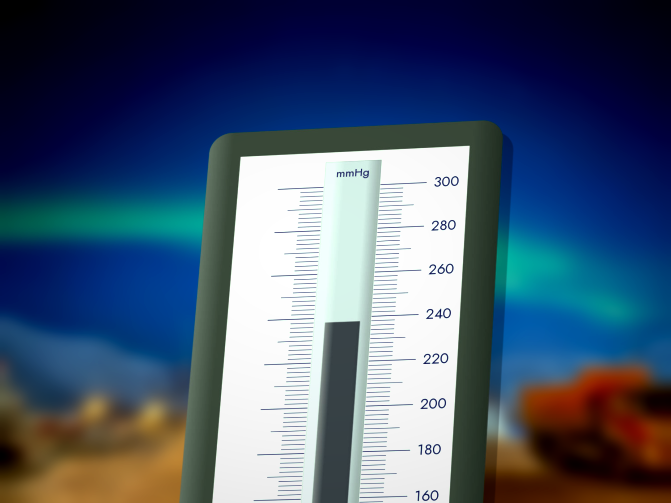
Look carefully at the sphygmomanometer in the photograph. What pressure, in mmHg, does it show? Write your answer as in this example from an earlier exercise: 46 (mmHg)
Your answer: 238 (mmHg)
